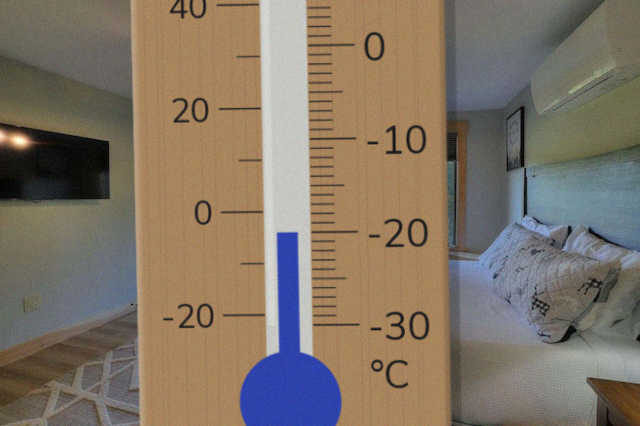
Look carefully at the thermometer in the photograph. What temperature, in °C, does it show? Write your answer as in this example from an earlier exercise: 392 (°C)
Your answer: -20 (°C)
